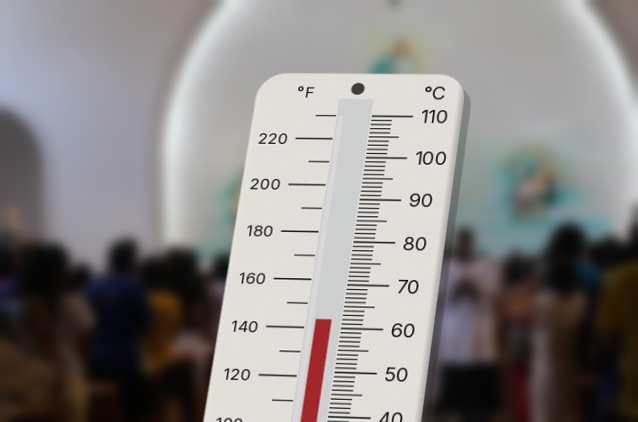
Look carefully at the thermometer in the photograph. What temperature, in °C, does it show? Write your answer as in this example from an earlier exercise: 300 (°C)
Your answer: 62 (°C)
